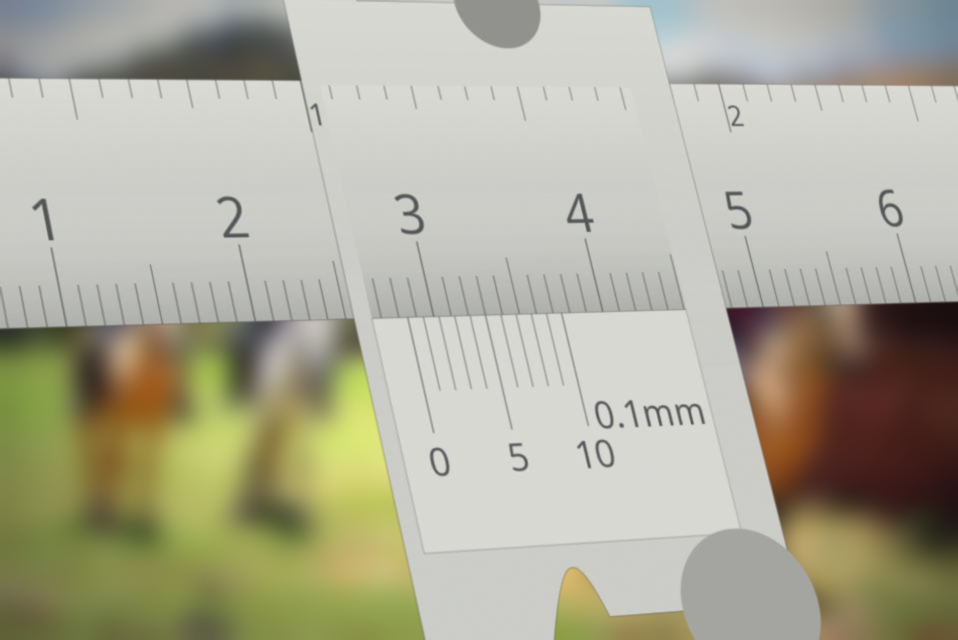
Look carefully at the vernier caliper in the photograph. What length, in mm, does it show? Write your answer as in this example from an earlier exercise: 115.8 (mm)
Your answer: 28.5 (mm)
